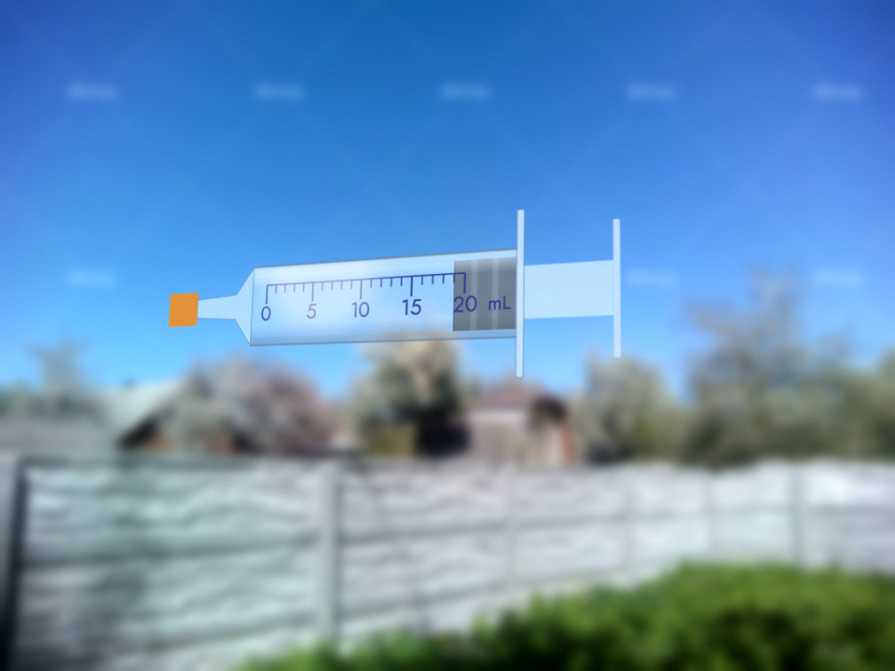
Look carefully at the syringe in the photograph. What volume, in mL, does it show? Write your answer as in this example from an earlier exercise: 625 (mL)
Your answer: 19 (mL)
